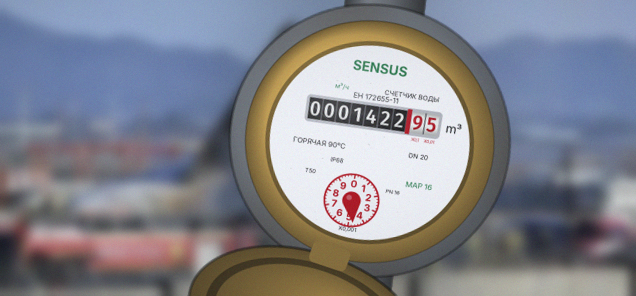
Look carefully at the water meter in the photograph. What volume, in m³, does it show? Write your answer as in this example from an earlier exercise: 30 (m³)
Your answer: 1422.954 (m³)
